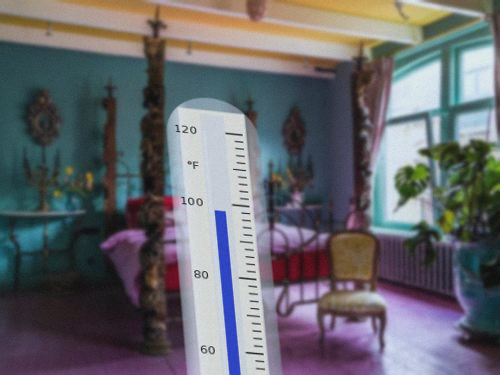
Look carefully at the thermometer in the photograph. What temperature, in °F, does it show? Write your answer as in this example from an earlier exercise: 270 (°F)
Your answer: 98 (°F)
